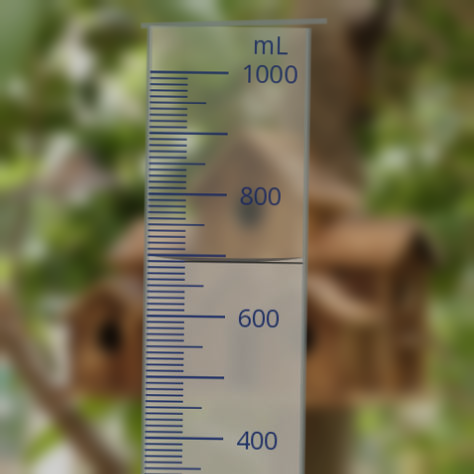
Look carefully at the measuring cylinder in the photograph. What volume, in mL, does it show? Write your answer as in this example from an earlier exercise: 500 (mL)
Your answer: 690 (mL)
